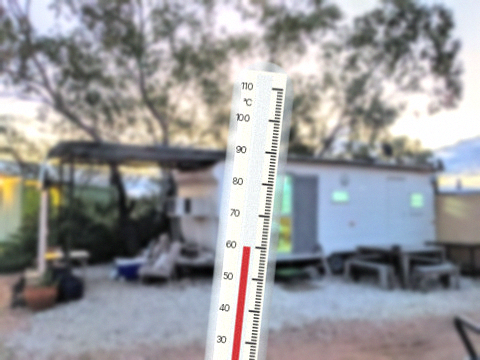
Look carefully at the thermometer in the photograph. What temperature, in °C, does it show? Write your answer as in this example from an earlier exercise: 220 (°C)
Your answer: 60 (°C)
